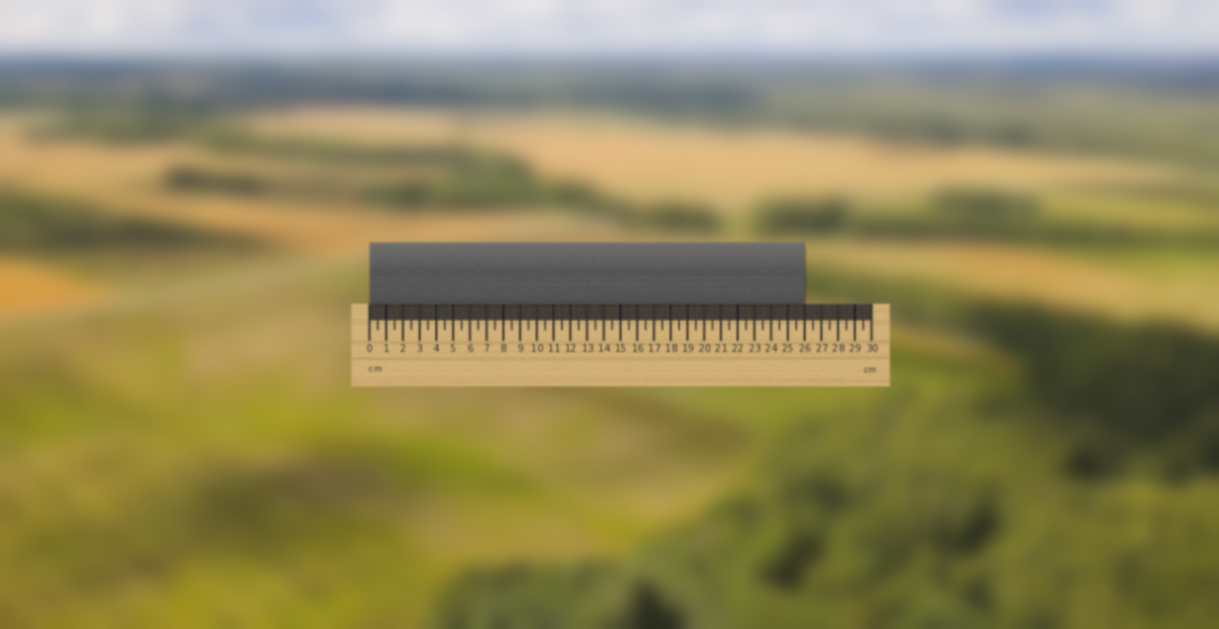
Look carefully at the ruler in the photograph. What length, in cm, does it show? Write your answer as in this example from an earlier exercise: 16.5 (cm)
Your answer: 26 (cm)
